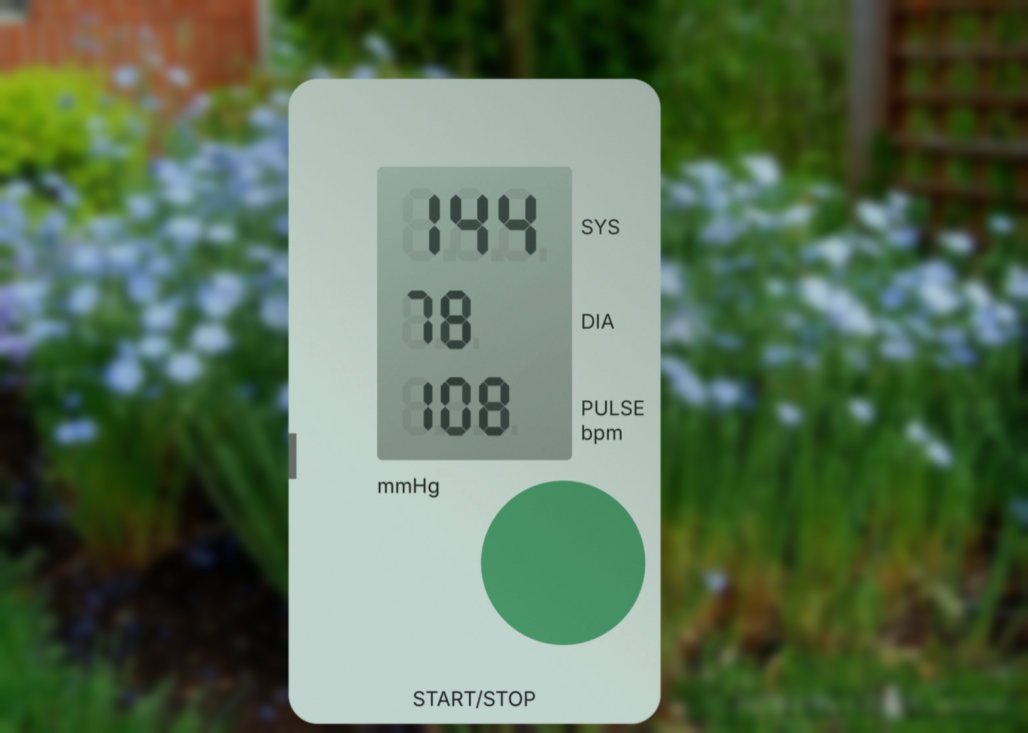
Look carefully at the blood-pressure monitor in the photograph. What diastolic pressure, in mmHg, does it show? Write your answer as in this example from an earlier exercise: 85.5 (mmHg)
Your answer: 78 (mmHg)
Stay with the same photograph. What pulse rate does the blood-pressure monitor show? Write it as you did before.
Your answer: 108 (bpm)
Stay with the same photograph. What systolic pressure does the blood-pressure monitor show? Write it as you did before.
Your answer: 144 (mmHg)
